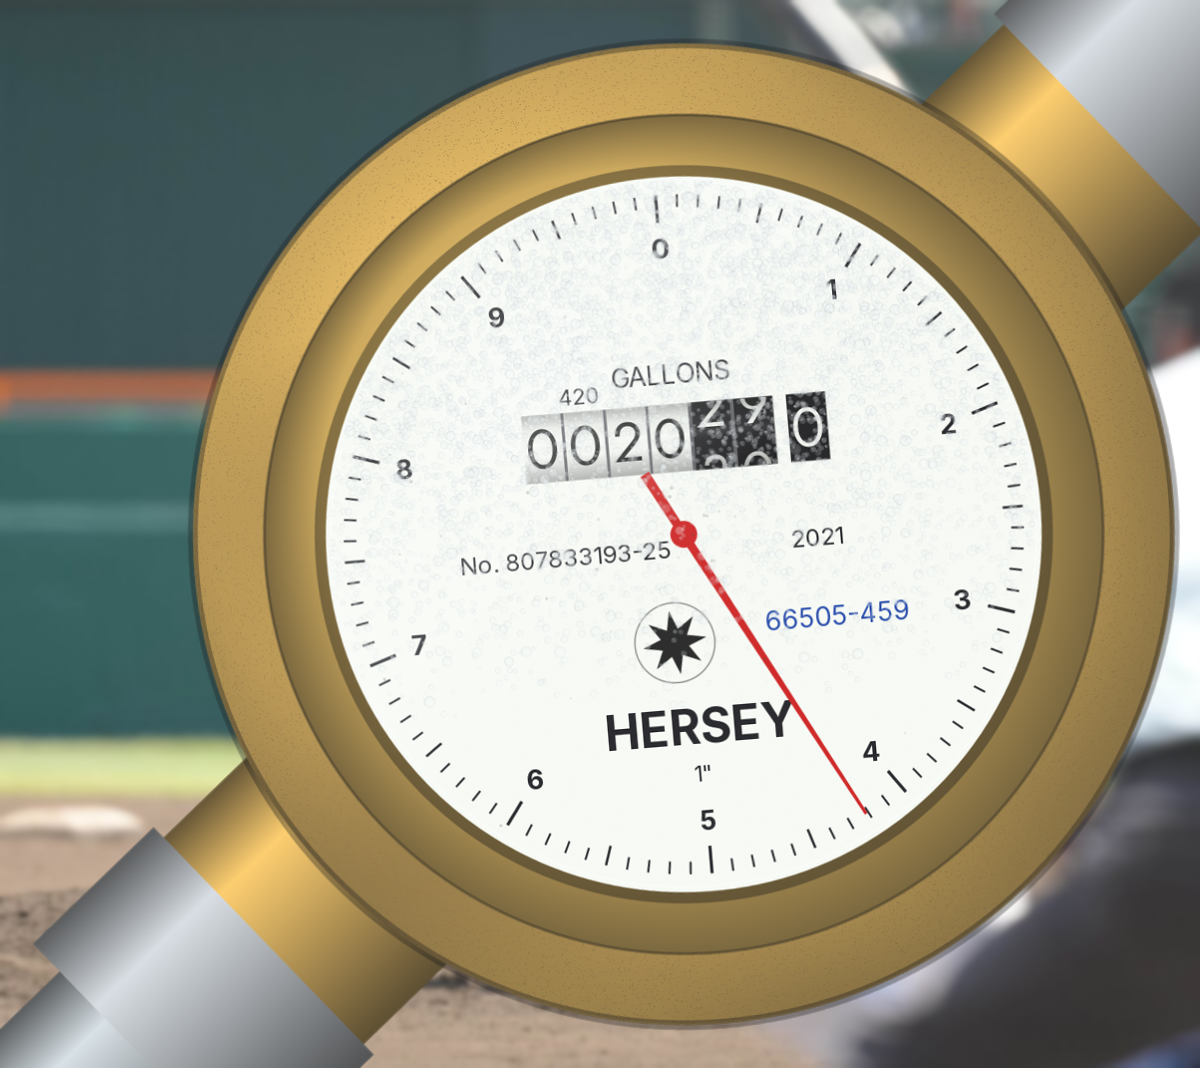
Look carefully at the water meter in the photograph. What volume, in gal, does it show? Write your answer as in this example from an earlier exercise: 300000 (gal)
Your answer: 20294.2 (gal)
